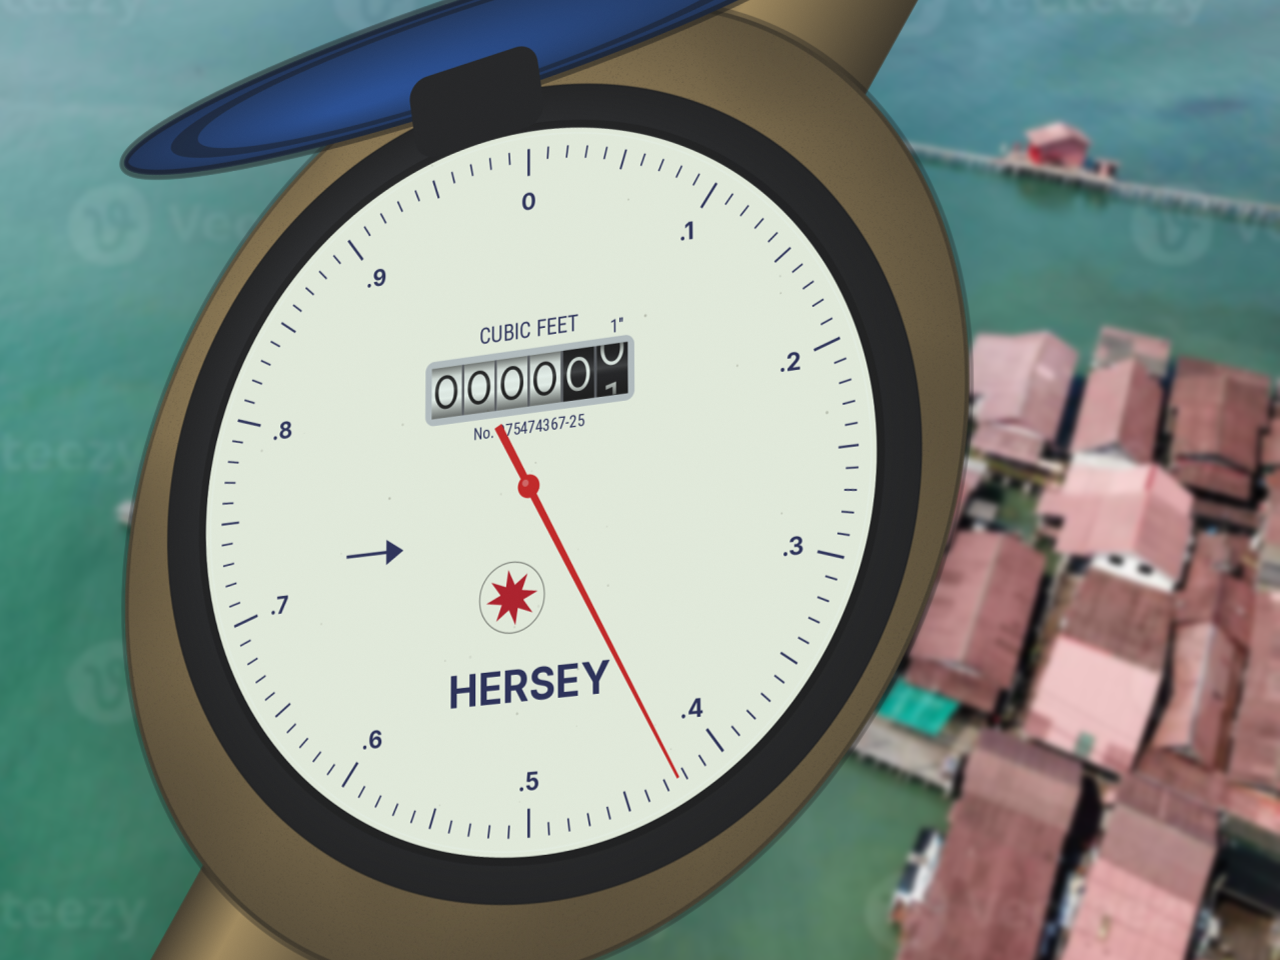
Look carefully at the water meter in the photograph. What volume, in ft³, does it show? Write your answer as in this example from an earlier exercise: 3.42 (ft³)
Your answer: 0.42 (ft³)
